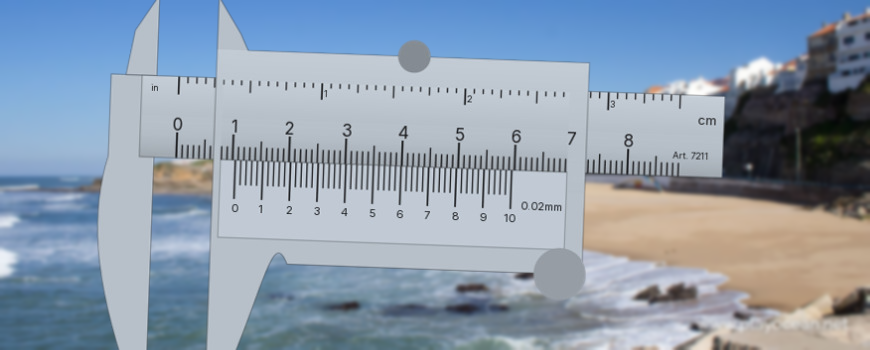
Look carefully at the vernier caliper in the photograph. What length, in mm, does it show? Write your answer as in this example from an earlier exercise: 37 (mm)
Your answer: 10.5 (mm)
